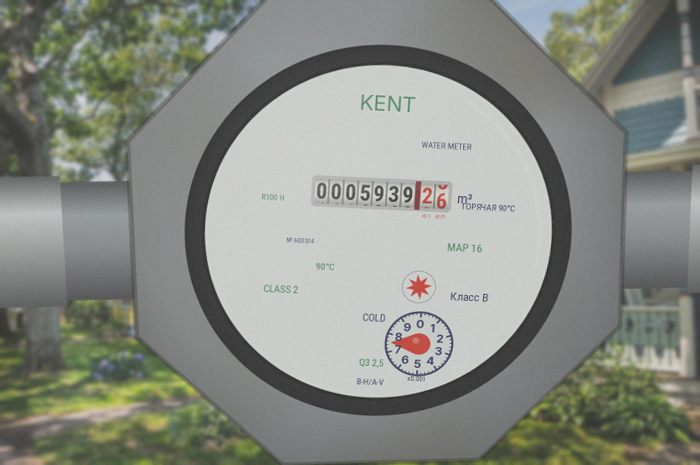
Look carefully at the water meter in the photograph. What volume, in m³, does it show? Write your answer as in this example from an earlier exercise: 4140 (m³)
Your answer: 5939.257 (m³)
